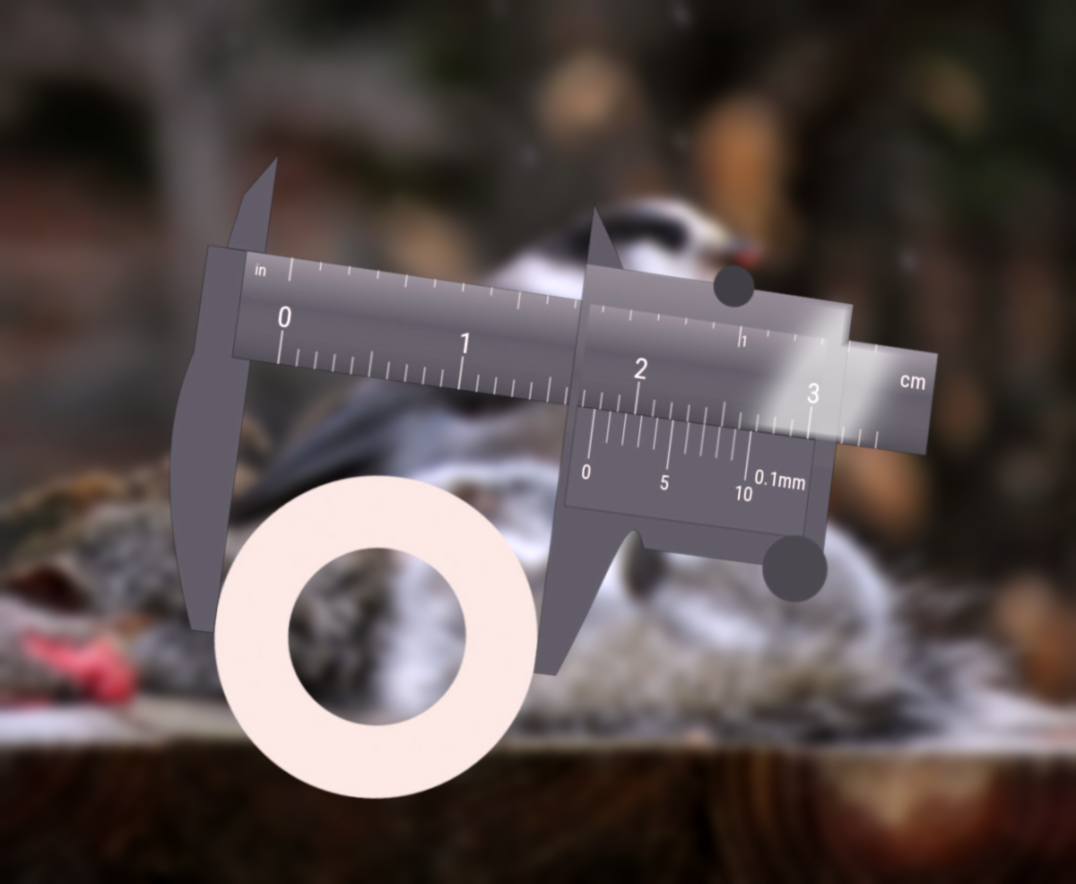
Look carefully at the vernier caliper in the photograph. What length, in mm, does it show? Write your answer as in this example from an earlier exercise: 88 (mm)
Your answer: 17.7 (mm)
